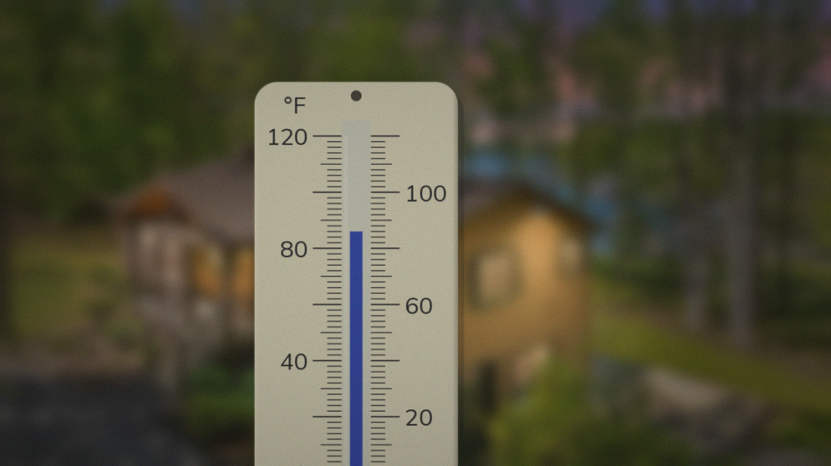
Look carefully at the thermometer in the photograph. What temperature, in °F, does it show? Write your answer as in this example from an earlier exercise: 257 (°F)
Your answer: 86 (°F)
